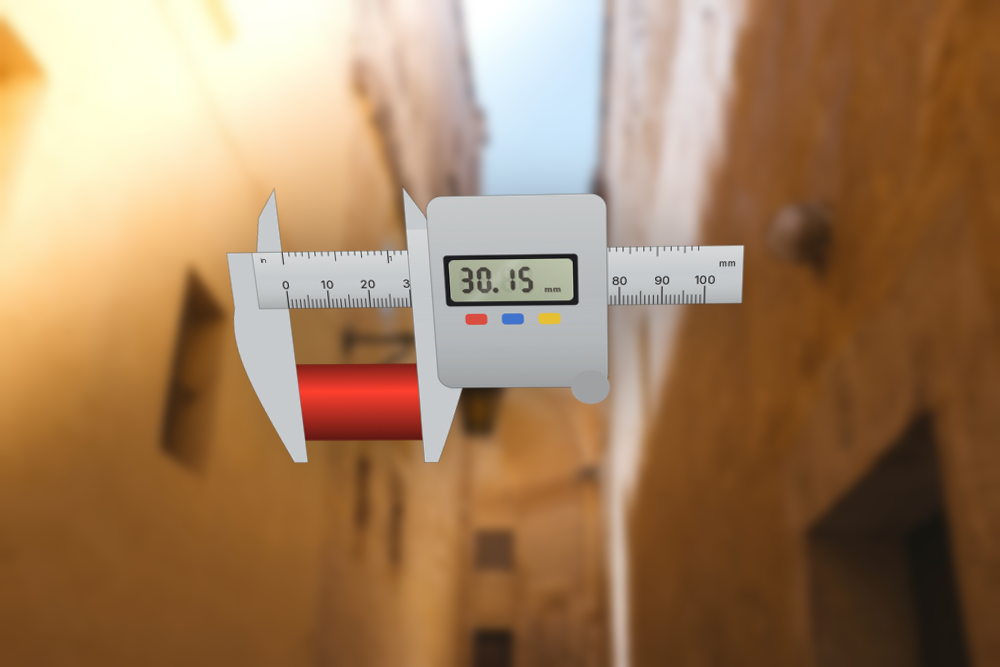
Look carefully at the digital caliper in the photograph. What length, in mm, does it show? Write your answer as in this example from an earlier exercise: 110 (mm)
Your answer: 30.15 (mm)
